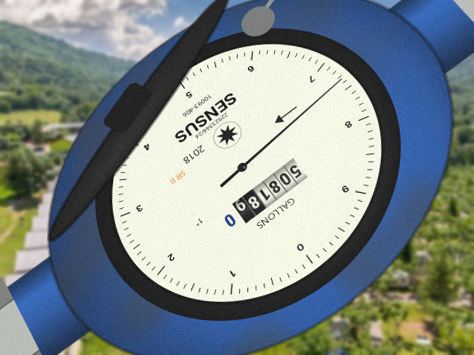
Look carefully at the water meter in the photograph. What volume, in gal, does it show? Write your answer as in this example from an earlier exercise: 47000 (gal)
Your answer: 5081887.3 (gal)
